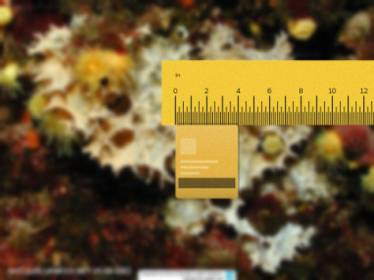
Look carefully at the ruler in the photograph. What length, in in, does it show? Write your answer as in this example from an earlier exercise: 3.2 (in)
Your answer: 4 (in)
